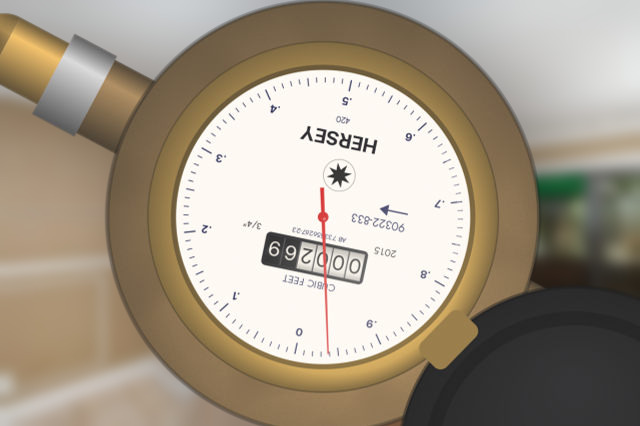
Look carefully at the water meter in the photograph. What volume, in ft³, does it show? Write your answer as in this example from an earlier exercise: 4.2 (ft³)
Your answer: 268.96 (ft³)
